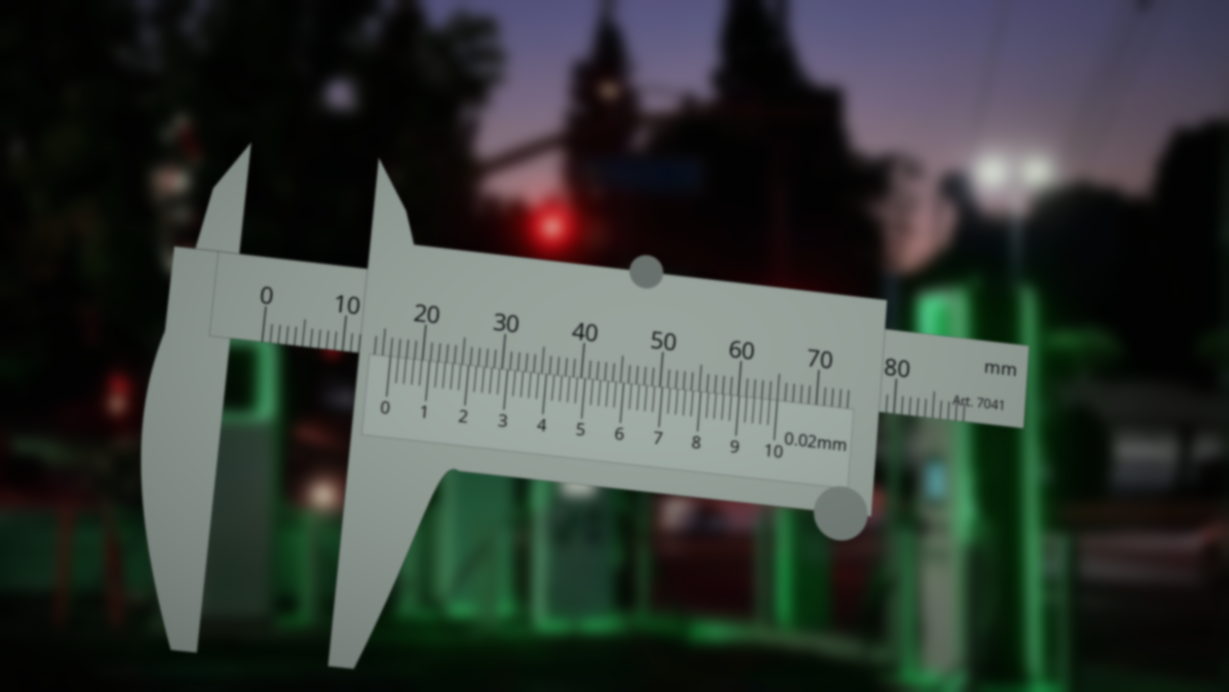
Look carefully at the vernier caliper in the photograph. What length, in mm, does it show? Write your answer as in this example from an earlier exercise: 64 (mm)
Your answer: 16.0 (mm)
